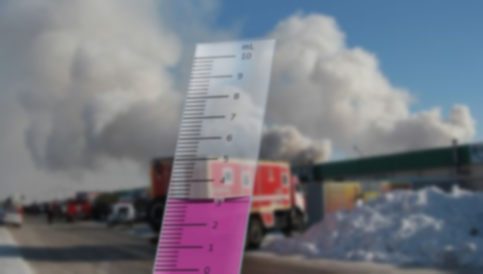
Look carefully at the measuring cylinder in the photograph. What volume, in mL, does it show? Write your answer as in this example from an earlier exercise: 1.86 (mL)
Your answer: 3 (mL)
